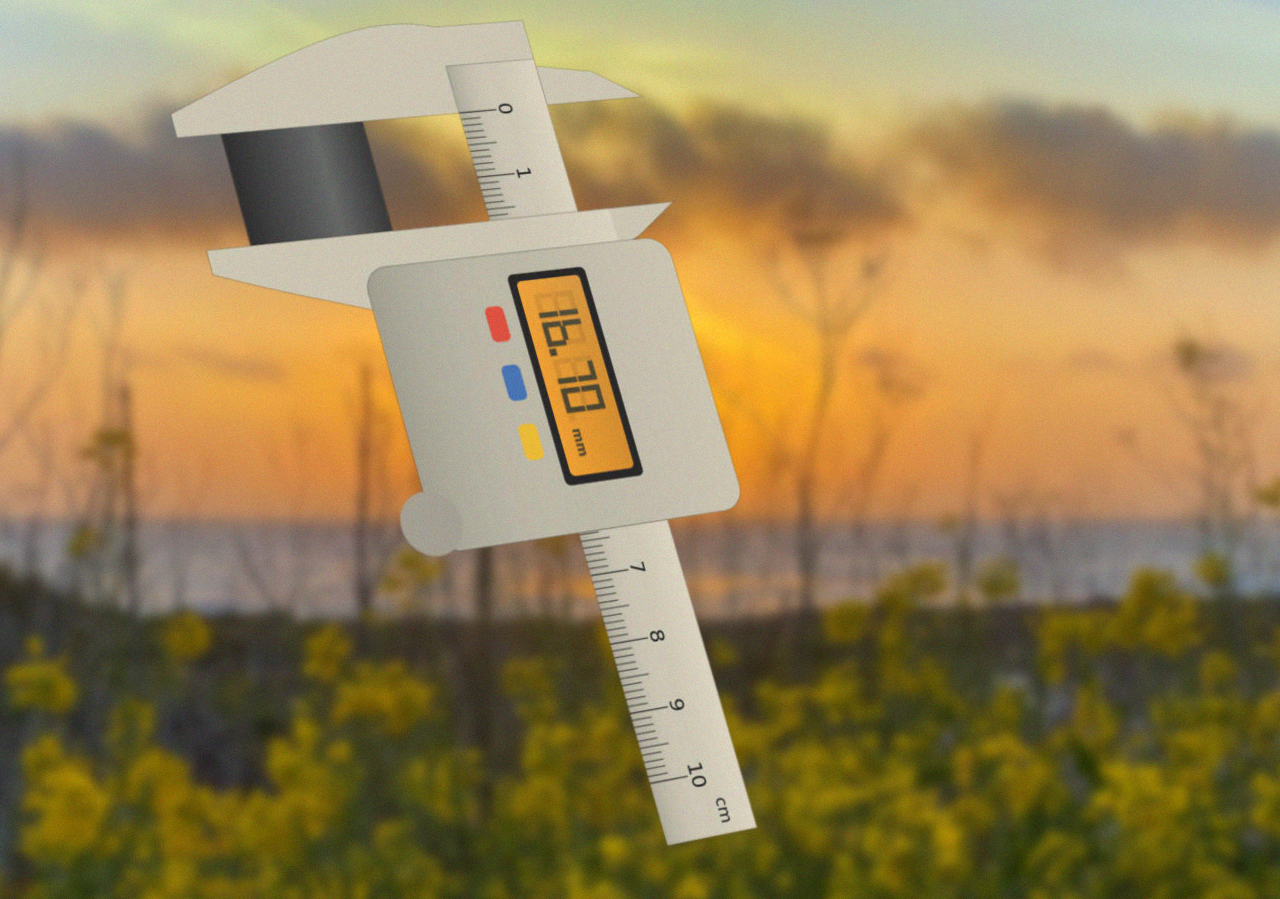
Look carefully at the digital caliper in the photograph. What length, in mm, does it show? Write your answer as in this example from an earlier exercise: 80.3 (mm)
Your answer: 16.70 (mm)
